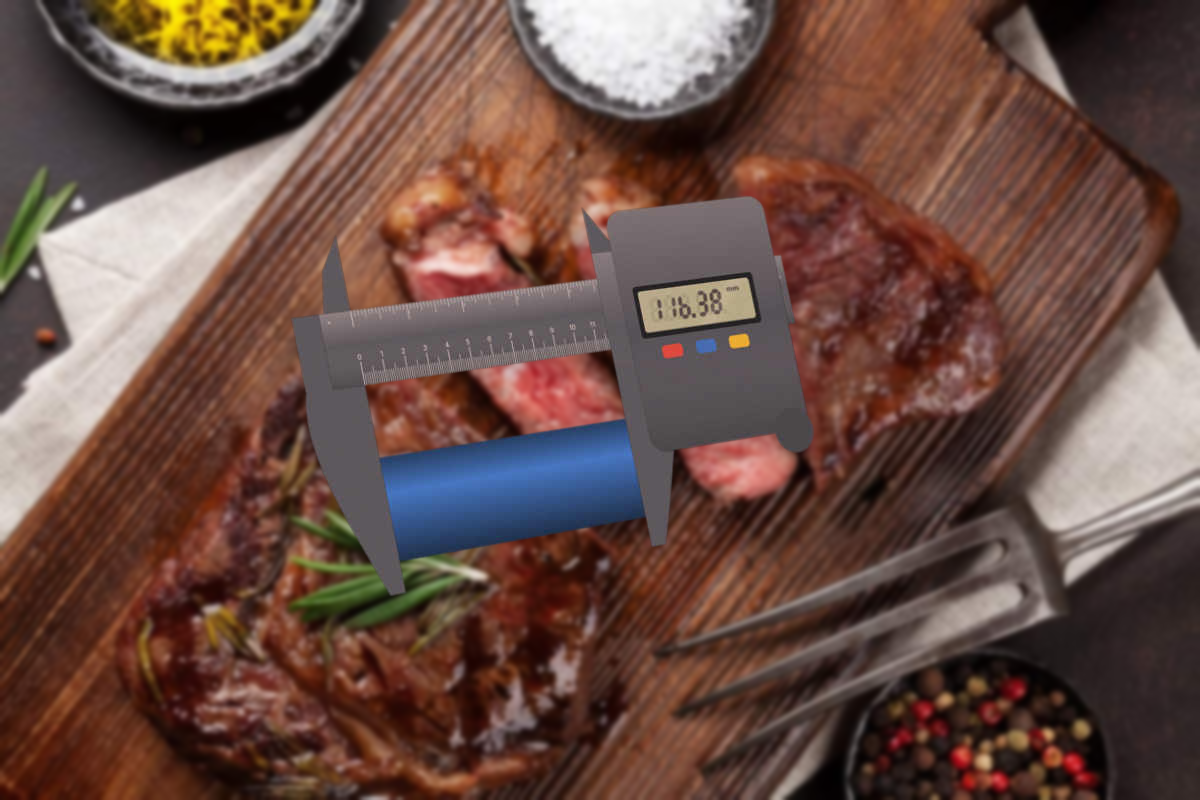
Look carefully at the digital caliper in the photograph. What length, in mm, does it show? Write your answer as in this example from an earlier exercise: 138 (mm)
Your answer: 116.38 (mm)
